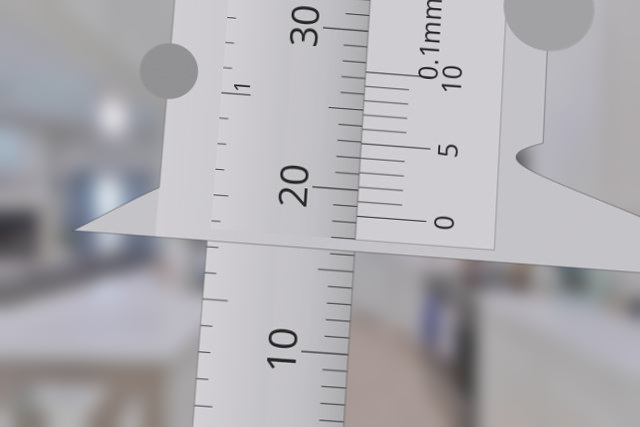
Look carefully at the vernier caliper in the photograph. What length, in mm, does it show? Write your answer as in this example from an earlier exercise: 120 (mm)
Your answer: 18.4 (mm)
